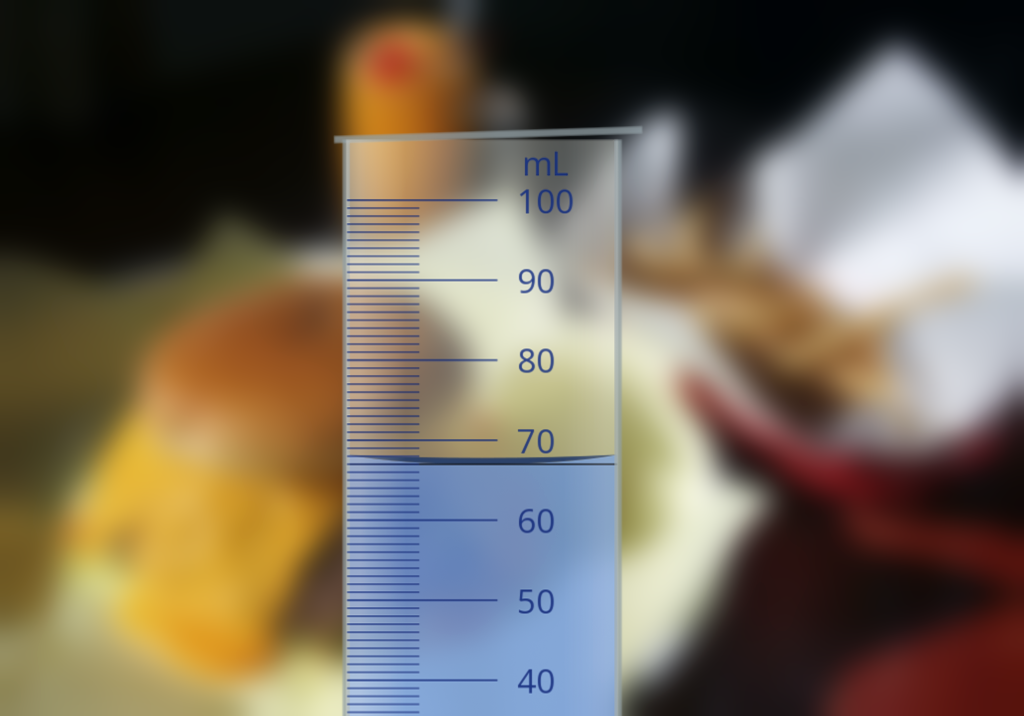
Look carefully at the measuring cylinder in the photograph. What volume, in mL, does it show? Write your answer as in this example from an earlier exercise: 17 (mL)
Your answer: 67 (mL)
